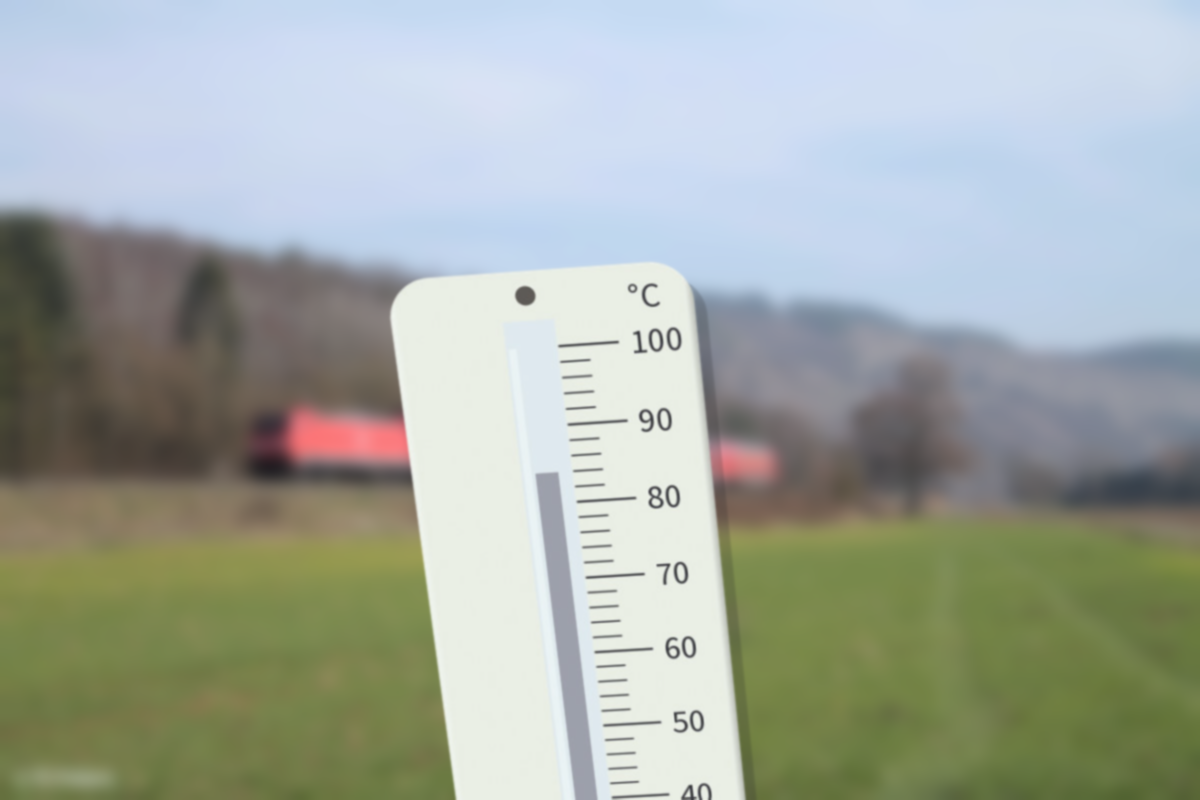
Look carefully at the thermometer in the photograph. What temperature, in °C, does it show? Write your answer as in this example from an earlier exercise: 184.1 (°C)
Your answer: 84 (°C)
